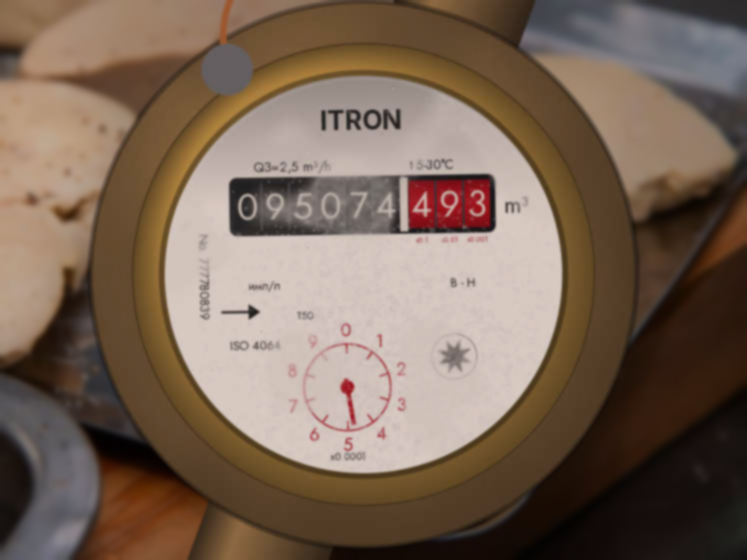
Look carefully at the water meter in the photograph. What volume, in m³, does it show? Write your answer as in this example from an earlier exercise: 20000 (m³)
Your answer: 95074.4934 (m³)
